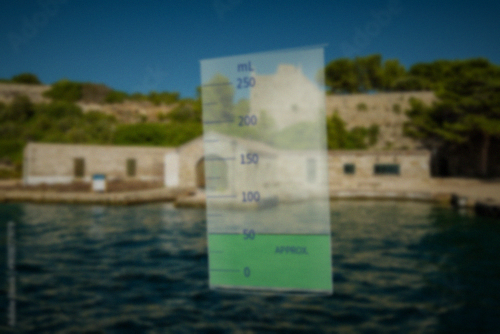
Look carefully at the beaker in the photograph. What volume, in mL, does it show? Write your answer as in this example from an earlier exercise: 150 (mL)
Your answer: 50 (mL)
